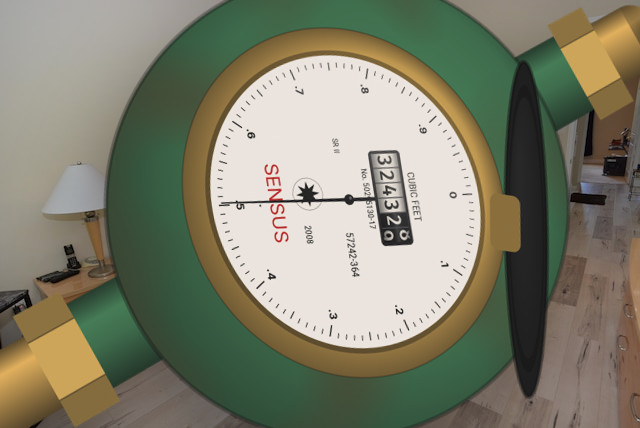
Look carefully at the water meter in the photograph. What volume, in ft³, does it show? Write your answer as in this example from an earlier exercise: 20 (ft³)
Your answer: 324328.50 (ft³)
